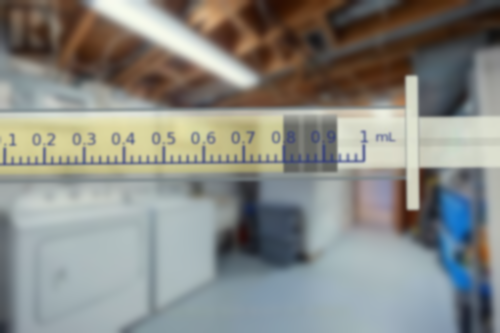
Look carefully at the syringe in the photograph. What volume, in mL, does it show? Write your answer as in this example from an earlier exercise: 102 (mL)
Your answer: 0.8 (mL)
